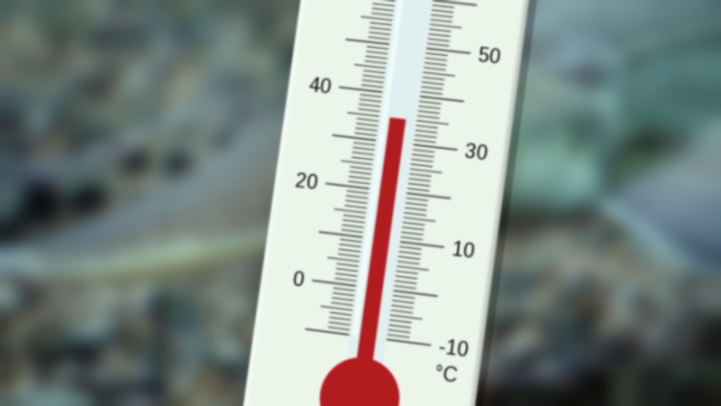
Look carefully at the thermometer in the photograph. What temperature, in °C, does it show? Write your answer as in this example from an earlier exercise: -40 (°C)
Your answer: 35 (°C)
